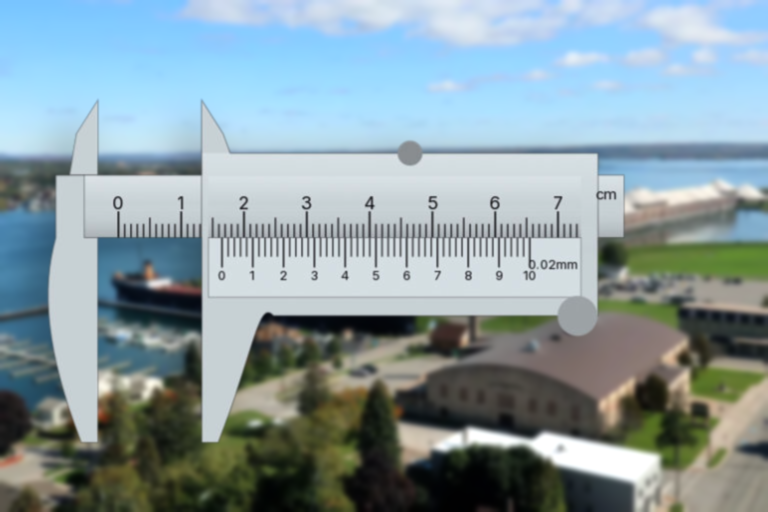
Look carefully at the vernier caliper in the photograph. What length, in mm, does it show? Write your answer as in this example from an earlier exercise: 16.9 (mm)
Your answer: 16.5 (mm)
